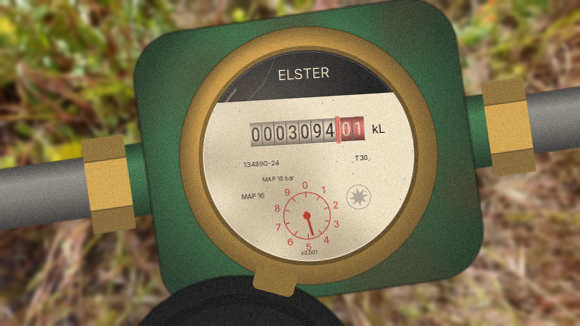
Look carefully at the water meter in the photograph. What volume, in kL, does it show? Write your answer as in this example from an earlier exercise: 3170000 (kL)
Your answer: 3094.014 (kL)
